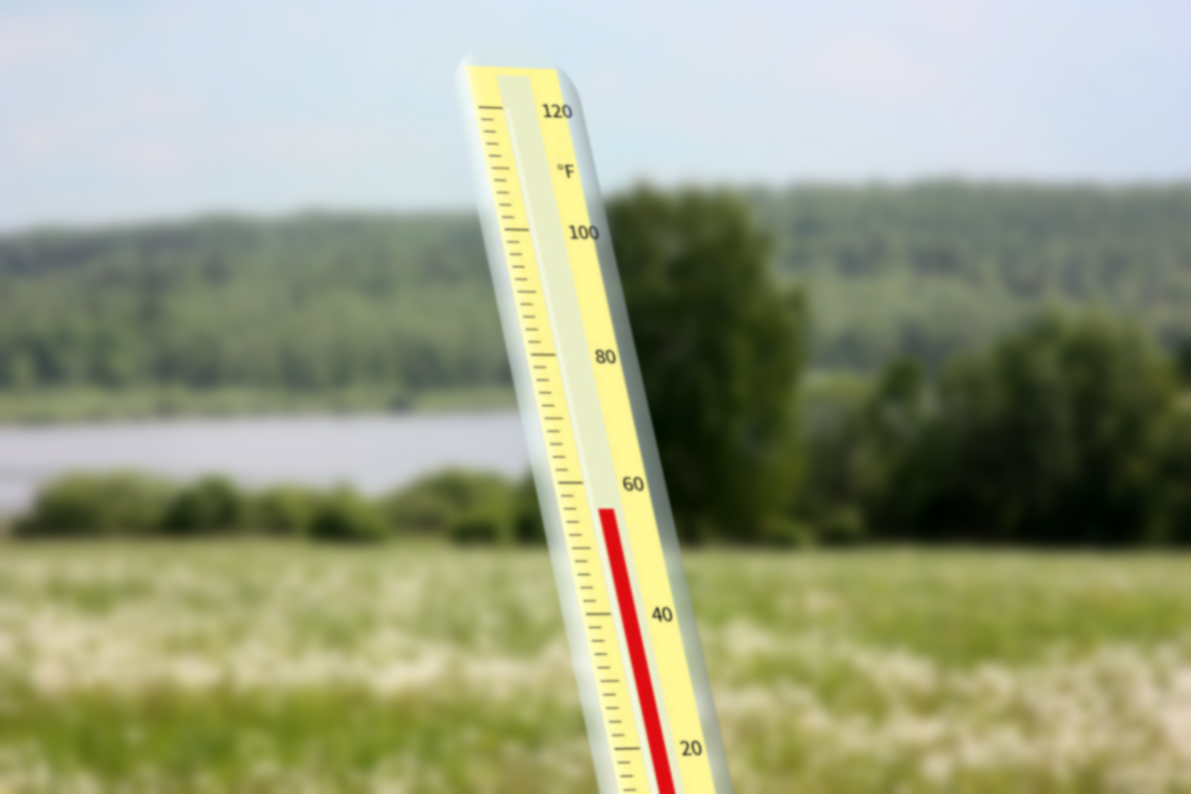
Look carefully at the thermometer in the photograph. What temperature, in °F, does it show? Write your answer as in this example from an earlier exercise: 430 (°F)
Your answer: 56 (°F)
